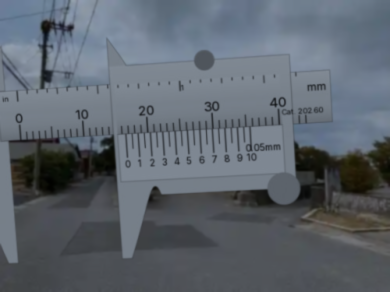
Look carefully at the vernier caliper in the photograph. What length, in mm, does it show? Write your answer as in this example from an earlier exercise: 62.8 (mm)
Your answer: 16.6 (mm)
